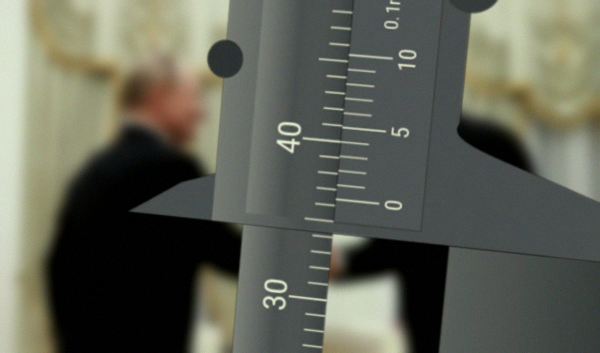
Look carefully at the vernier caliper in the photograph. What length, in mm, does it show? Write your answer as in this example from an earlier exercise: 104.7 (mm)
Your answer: 36.4 (mm)
